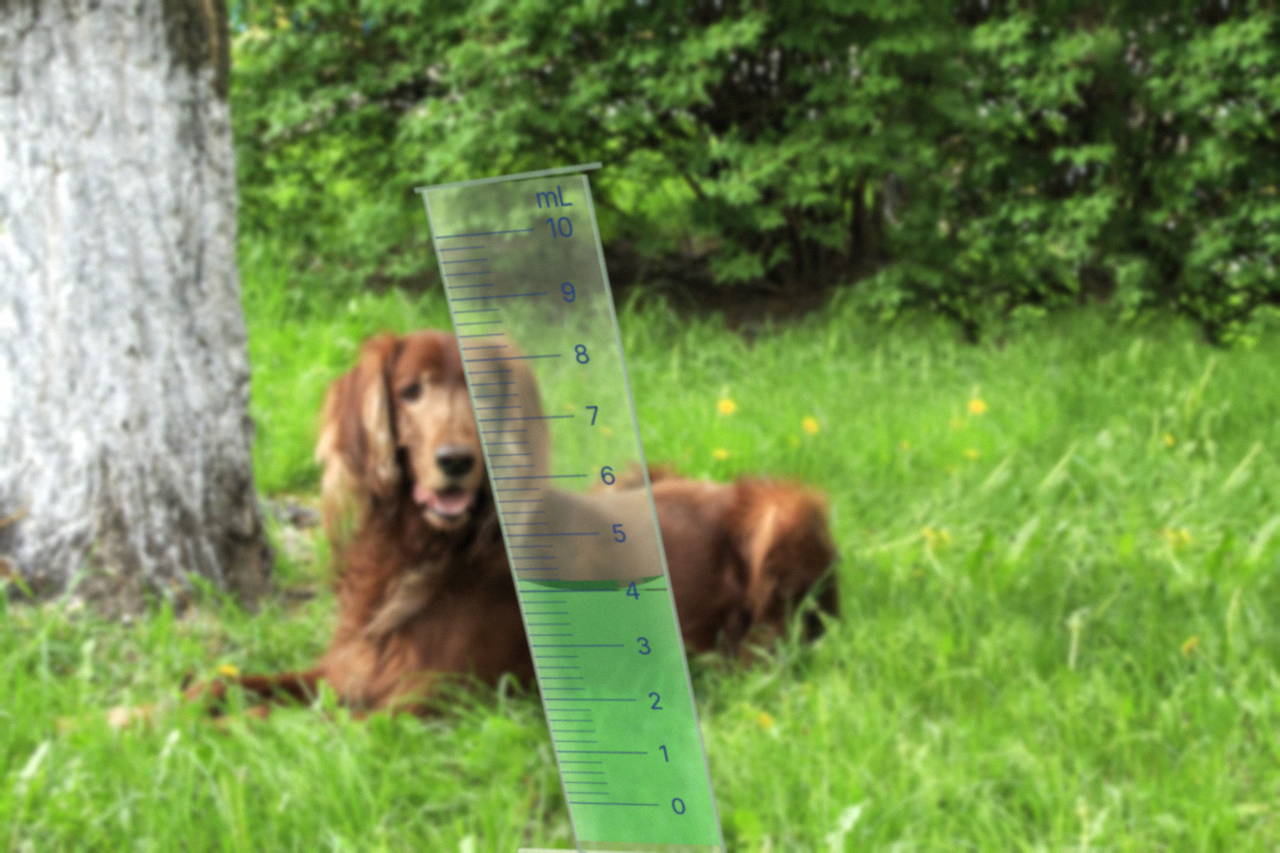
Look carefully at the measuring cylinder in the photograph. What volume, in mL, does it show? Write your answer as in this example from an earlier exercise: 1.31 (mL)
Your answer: 4 (mL)
